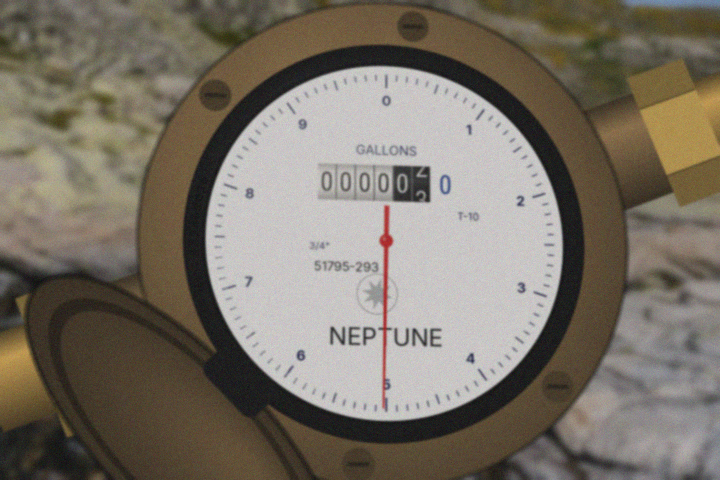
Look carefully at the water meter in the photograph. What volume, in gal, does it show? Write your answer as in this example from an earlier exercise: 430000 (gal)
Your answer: 25.0 (gal)
